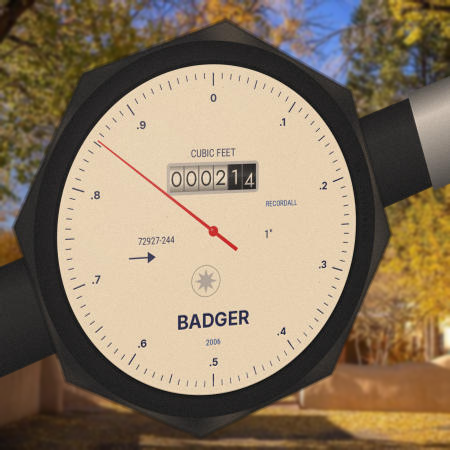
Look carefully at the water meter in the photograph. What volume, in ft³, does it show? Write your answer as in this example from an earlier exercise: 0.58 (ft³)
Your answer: 213.85 (ft³)
